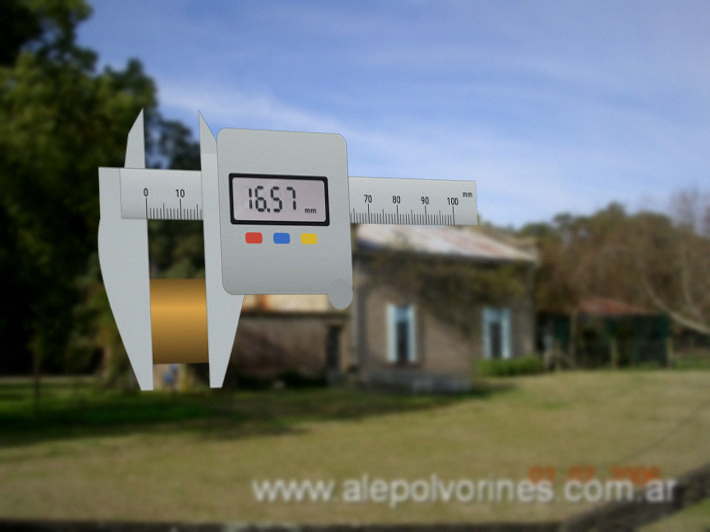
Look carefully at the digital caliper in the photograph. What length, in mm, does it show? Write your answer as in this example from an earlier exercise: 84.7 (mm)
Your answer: 16.57 (mm)
